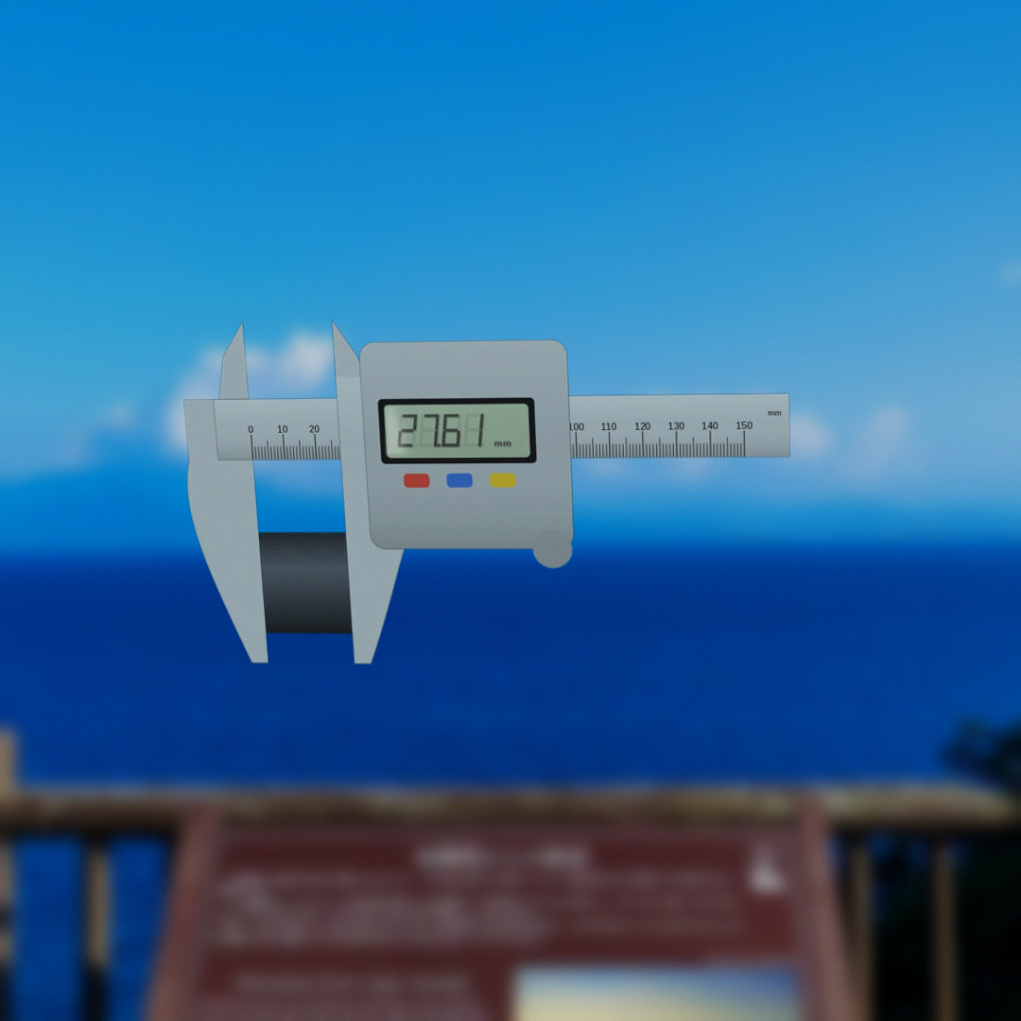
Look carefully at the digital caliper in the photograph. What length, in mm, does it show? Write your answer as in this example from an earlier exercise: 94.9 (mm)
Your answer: 27.61 (mm)
